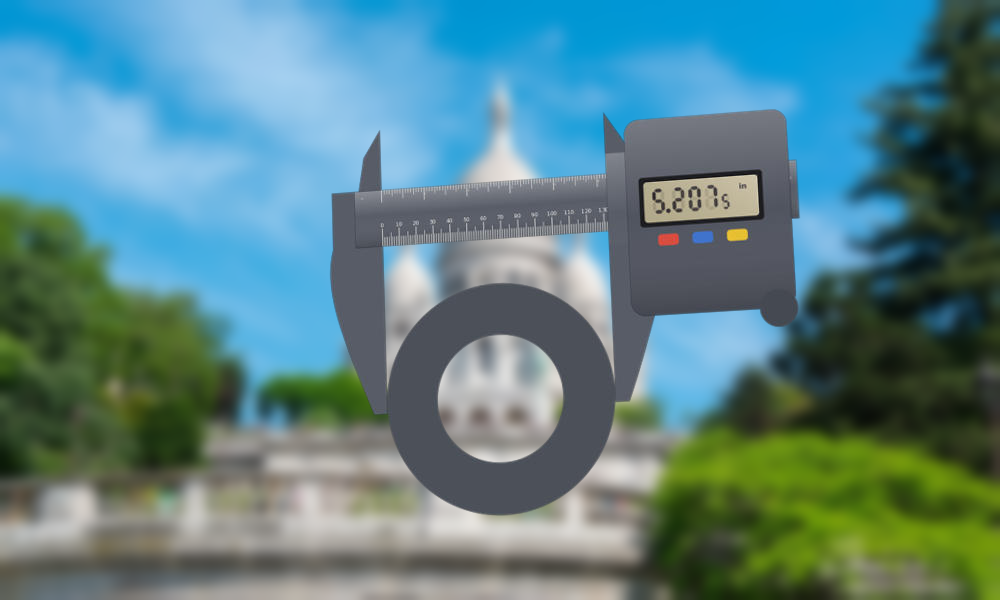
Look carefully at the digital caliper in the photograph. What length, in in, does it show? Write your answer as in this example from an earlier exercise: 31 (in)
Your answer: 5.2075 (in)
